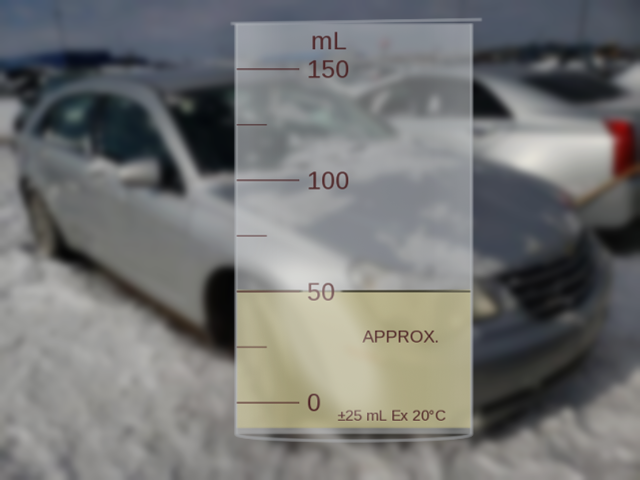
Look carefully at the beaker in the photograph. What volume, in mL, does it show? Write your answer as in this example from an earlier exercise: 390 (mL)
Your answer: 50 (mL)
